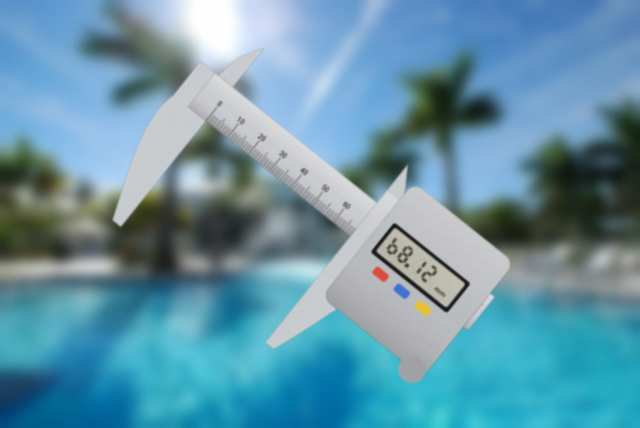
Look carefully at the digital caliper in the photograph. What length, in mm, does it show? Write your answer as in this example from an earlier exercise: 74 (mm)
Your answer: 68.12 (mm)
